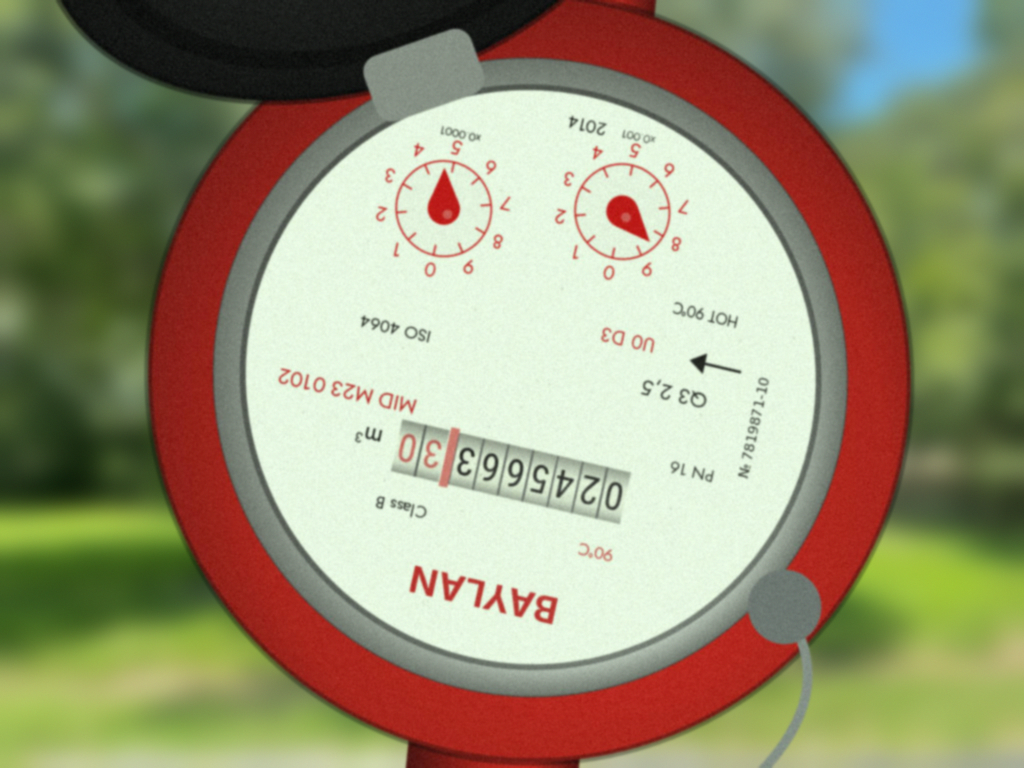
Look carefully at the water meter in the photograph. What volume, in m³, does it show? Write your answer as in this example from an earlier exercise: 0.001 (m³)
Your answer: 245663.3084 (m³)
